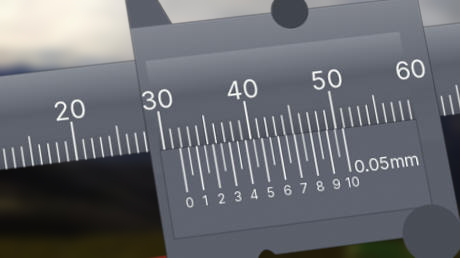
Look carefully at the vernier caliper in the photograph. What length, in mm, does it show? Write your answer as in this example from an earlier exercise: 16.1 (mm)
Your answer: 31.8 (mm)
